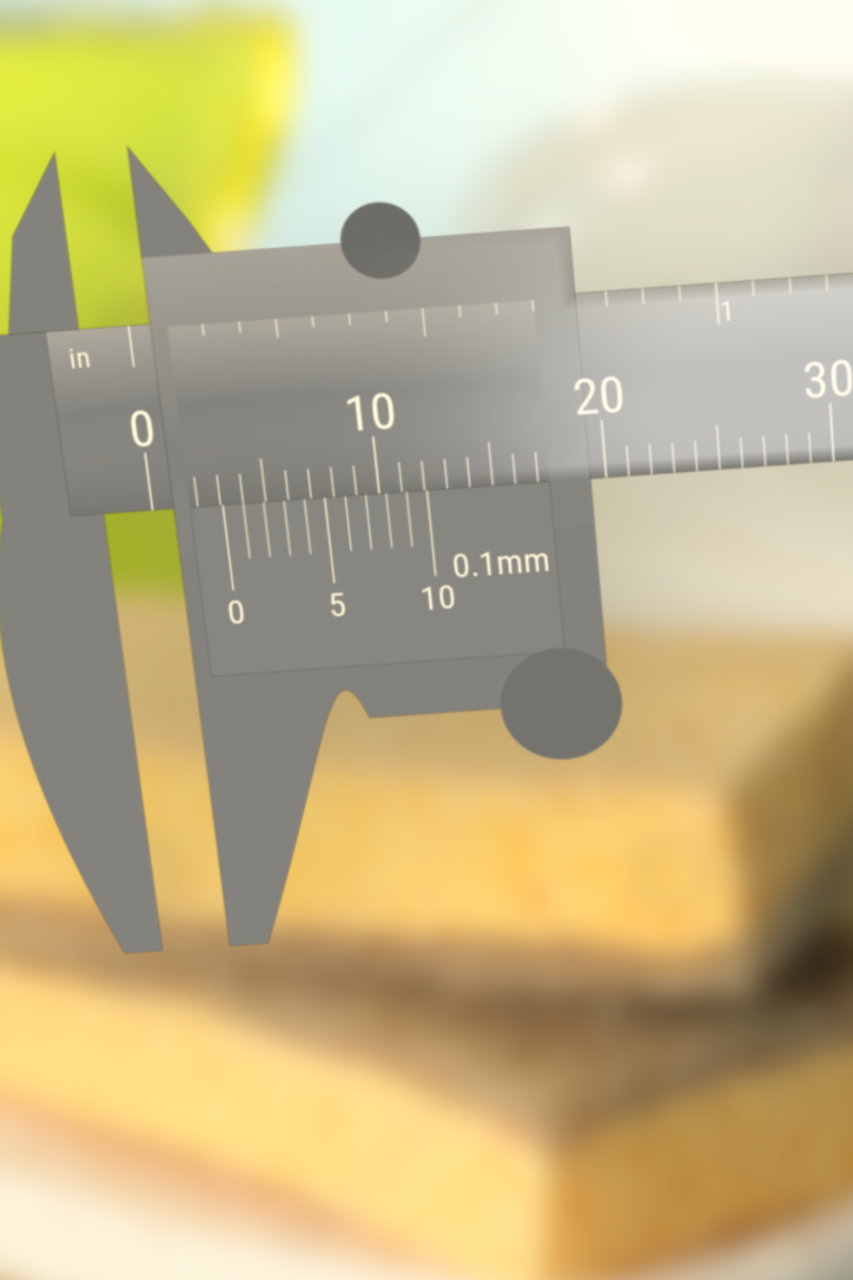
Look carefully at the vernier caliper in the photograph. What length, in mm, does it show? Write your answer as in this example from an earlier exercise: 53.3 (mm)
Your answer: 3.1 (mm)
